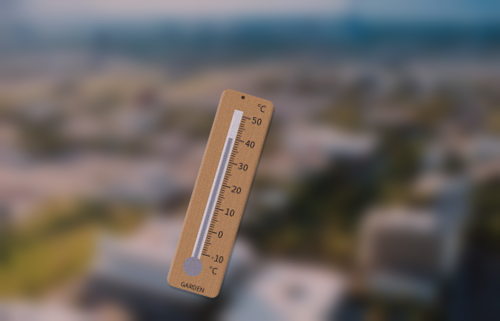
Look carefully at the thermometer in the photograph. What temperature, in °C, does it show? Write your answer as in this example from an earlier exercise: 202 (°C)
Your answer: 40 (°C)
